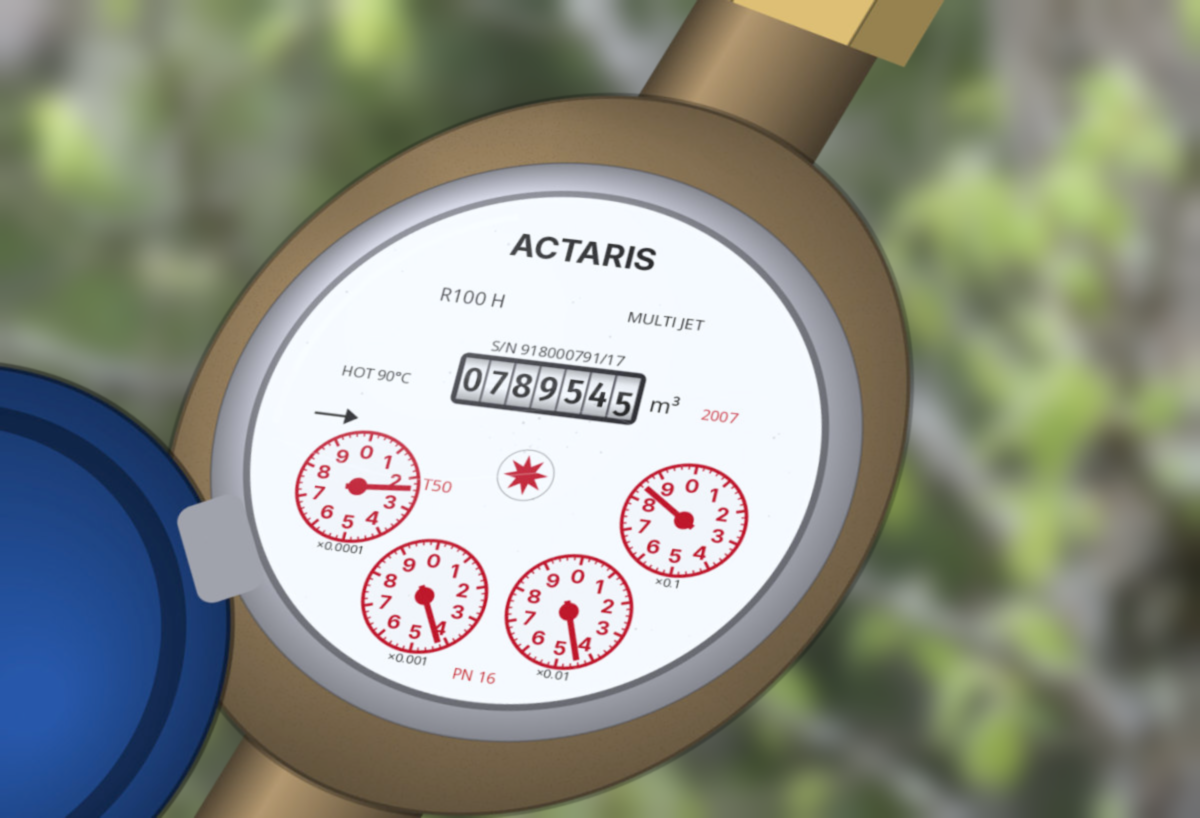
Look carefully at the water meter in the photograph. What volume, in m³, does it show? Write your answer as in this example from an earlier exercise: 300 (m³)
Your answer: 789544.8442 (m³)
